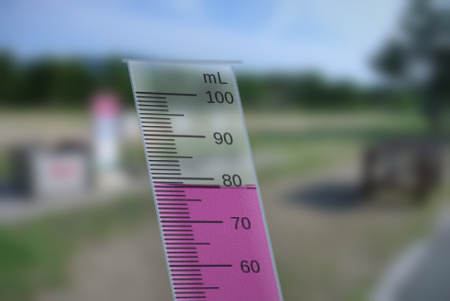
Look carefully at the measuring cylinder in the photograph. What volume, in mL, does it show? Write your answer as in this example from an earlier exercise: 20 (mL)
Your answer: 78 (mL)
